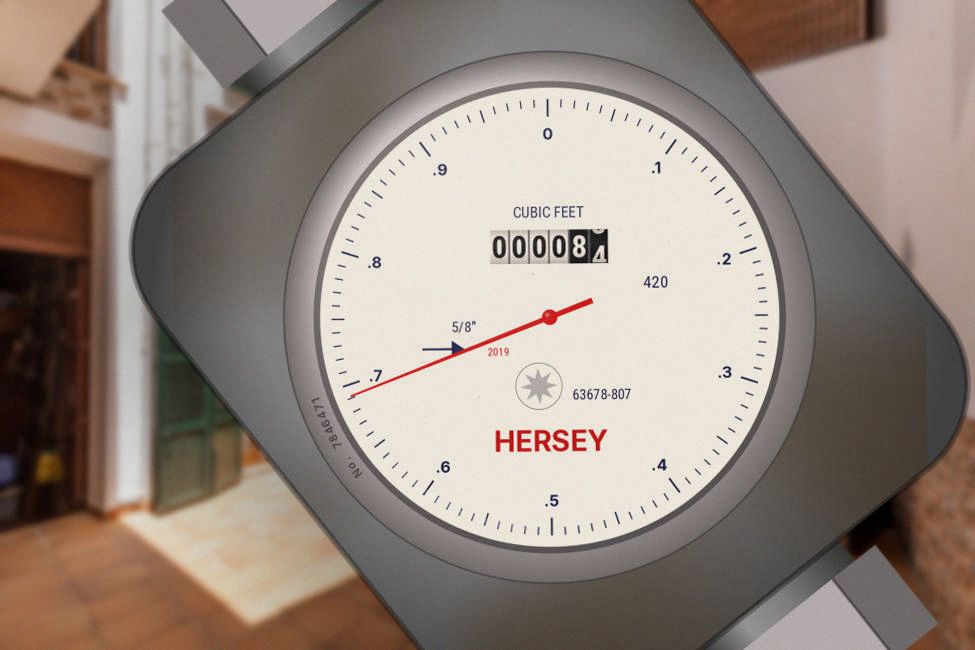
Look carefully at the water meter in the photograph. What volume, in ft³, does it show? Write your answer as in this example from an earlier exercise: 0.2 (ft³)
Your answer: 83.69 (ft³)
